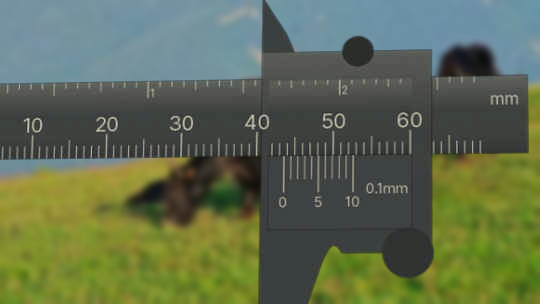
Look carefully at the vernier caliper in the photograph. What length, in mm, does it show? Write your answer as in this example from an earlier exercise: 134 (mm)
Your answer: 43.6 (mm)
